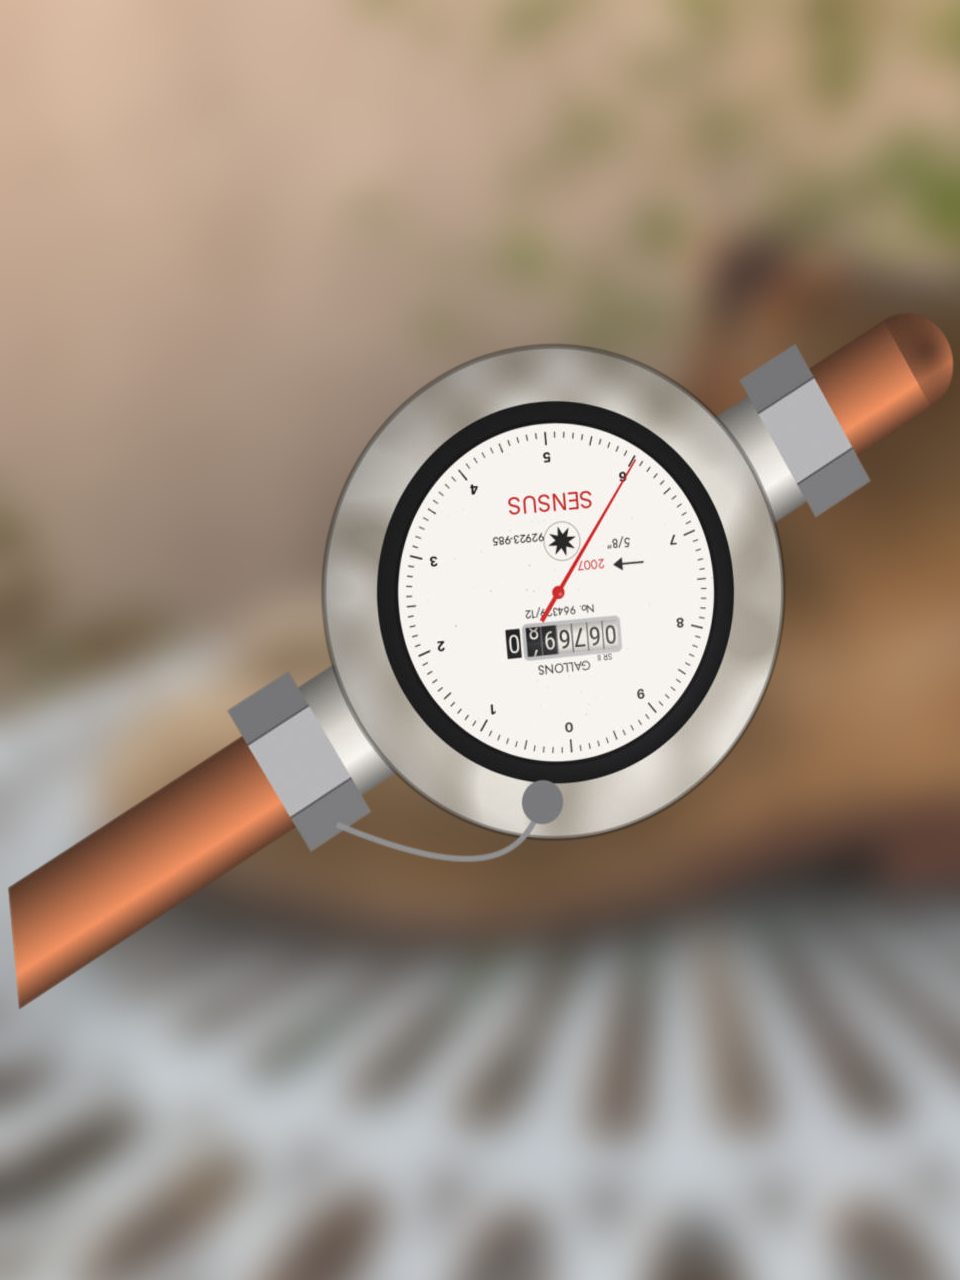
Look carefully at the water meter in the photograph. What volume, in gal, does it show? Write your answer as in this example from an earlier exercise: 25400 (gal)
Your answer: 676976.0 (gal)
